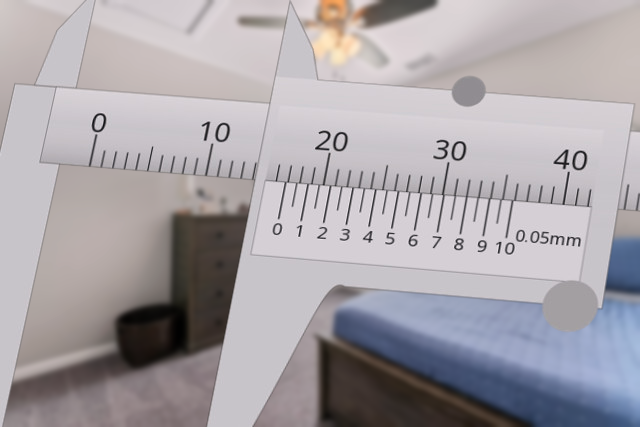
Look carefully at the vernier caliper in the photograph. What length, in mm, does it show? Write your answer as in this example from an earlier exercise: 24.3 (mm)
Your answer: 16.8 (mm)
